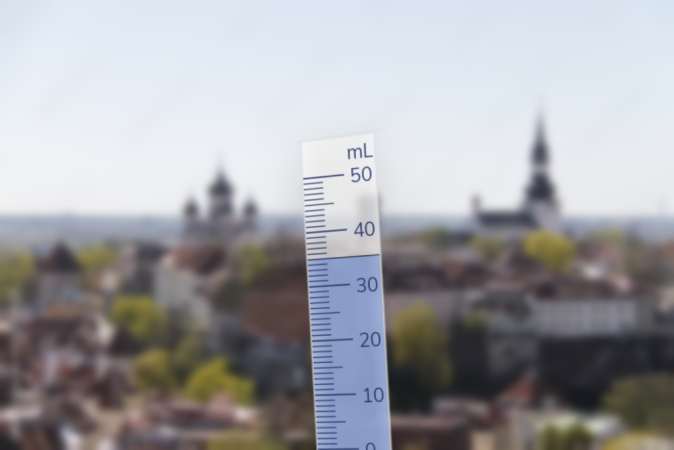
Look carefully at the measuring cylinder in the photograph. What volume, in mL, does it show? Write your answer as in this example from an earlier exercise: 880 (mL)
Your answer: 35 (mL)
